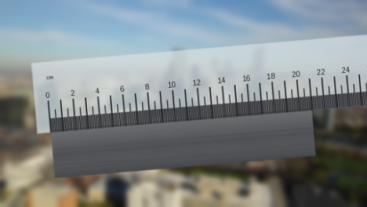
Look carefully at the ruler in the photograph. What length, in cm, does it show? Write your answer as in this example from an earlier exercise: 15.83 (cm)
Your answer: 21 (cm)
